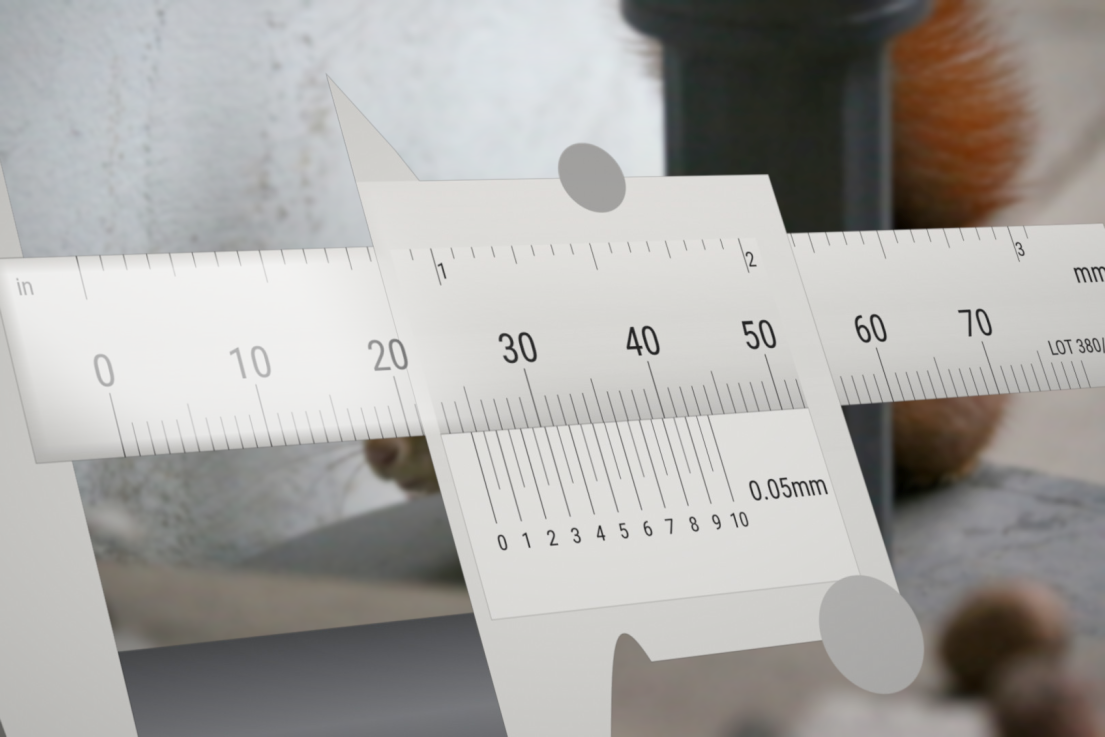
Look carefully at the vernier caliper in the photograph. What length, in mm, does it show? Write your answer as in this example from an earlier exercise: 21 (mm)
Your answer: 24.6 (mm)
